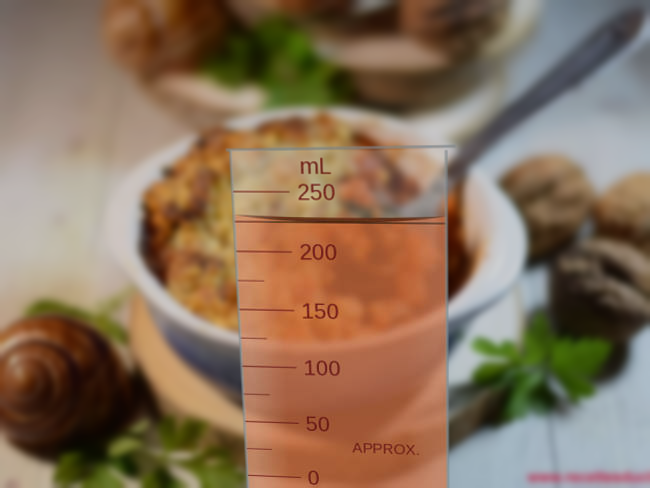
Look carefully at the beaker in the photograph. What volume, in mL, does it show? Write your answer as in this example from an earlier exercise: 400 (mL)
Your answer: 225 (mL)
